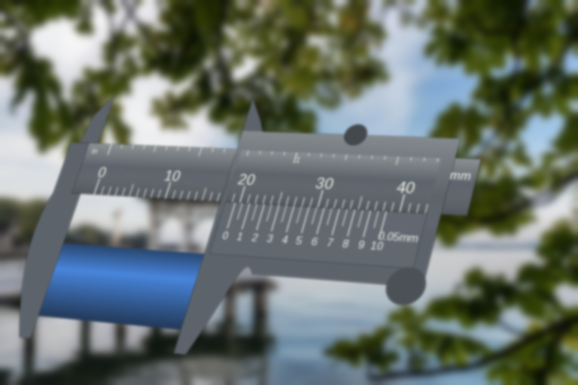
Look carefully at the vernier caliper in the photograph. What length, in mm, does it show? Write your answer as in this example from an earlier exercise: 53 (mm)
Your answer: 19.4 (mm)
